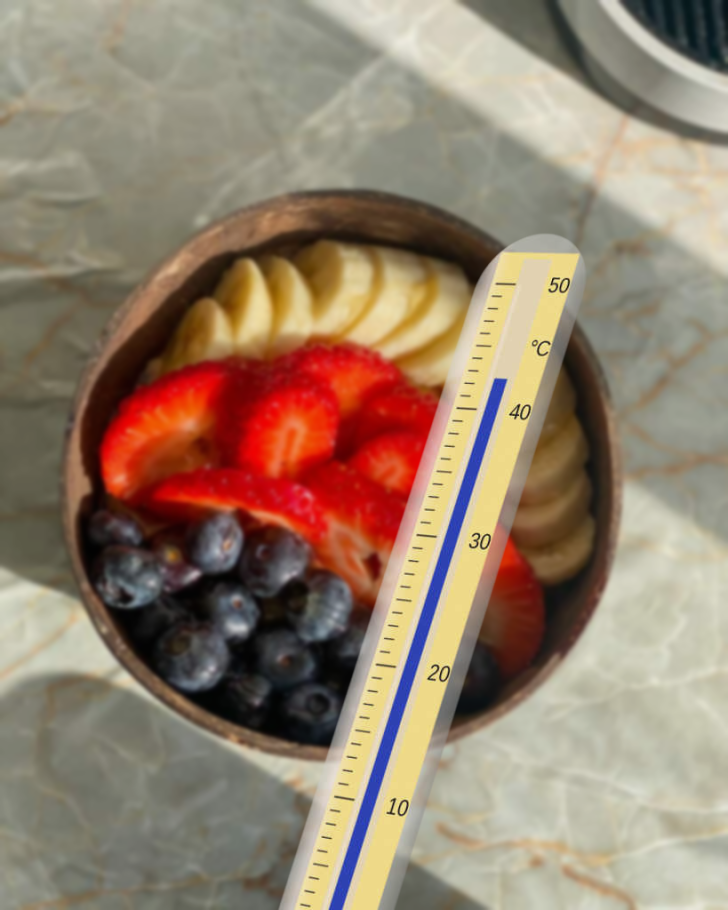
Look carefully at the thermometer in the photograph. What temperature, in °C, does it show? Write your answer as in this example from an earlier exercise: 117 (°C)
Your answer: 42.5 (°C)
